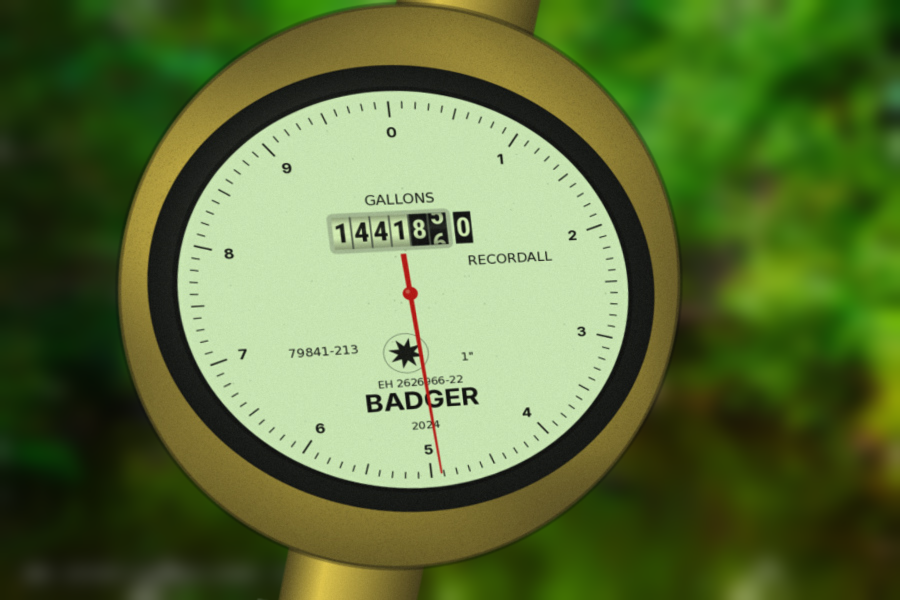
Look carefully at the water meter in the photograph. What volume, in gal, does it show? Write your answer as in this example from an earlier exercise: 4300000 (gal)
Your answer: 1441854.9 (gal)
